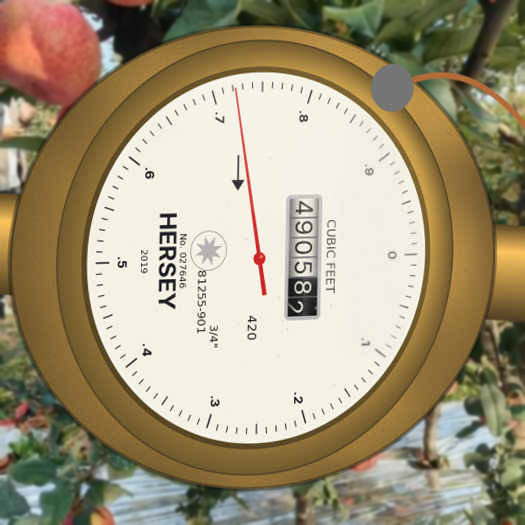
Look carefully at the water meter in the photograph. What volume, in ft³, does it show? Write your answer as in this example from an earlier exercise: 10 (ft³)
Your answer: 490581.72 (ft³)
